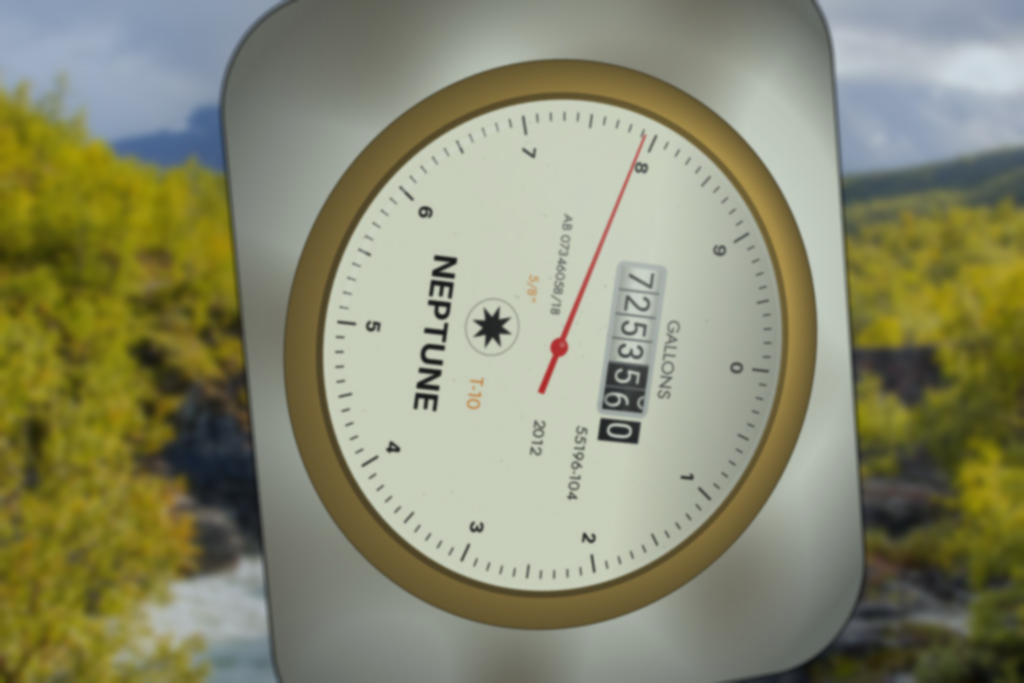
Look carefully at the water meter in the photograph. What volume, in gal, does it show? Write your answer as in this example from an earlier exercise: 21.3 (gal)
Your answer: 7253557.9 (gal)
